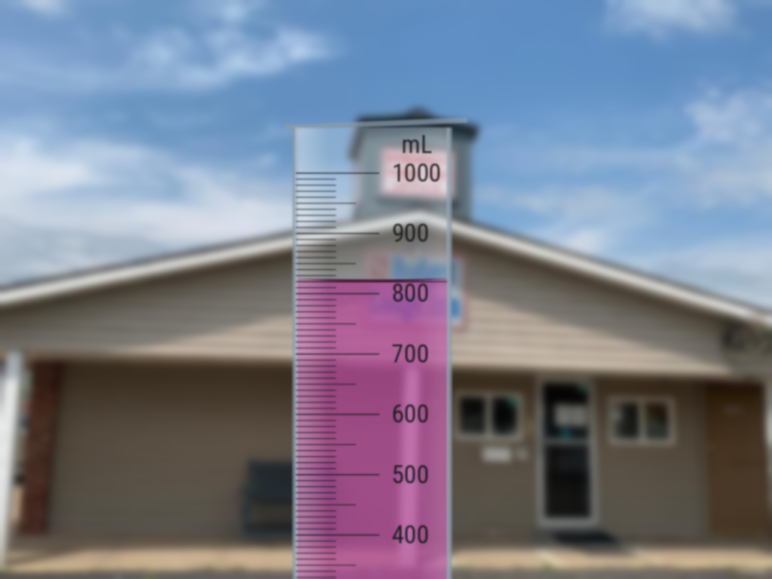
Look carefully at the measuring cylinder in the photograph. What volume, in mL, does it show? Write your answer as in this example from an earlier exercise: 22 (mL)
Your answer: 820 (mL)
